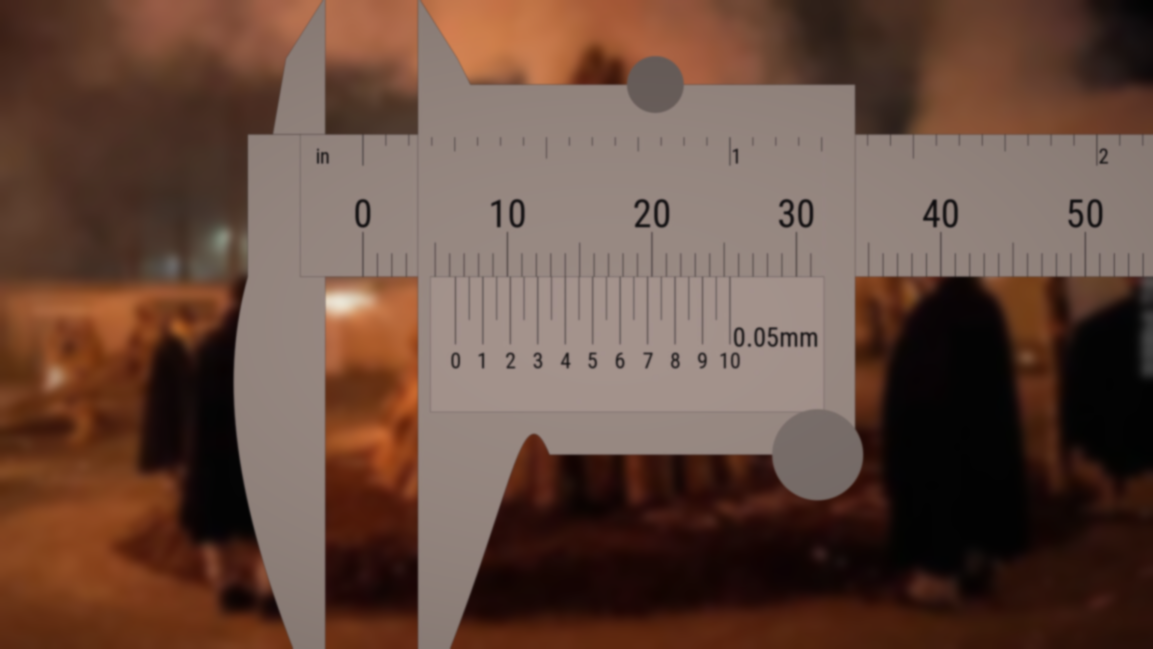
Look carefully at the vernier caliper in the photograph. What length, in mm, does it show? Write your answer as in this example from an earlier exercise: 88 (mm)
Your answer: 6.4 (mm)
